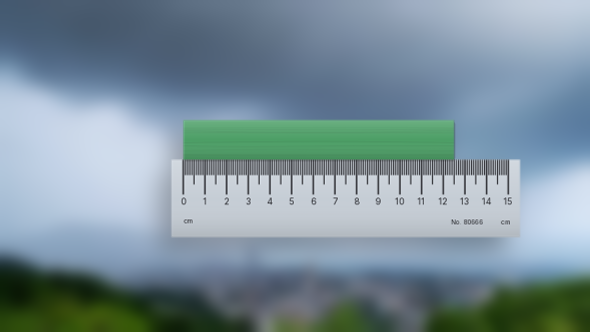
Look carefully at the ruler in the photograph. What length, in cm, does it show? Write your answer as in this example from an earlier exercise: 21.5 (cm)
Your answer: 12.5 (cm)
